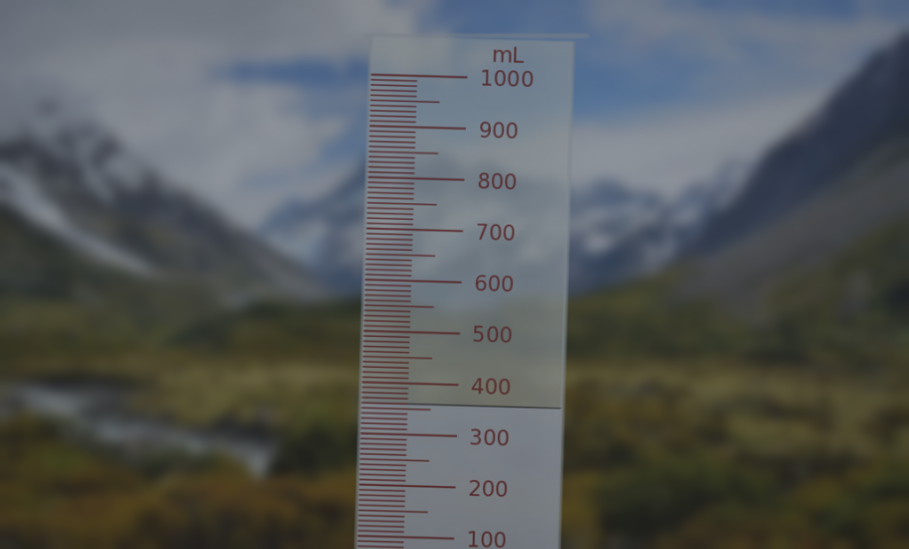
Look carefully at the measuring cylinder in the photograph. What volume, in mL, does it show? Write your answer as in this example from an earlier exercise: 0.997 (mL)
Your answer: 360 (mL)
